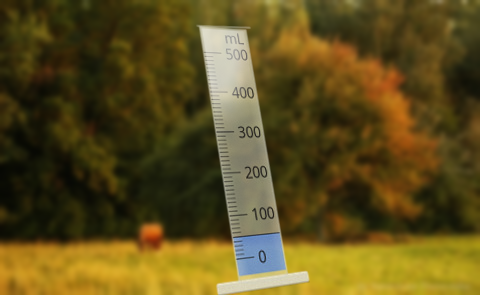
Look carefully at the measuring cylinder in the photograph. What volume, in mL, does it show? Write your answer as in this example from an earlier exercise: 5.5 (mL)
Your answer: 50 (mL)
